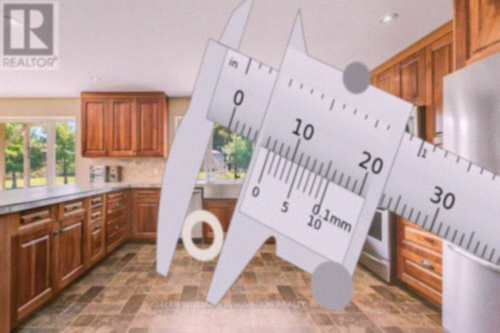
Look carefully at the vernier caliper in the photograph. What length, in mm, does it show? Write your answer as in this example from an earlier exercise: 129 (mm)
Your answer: 6.5 (mm)
